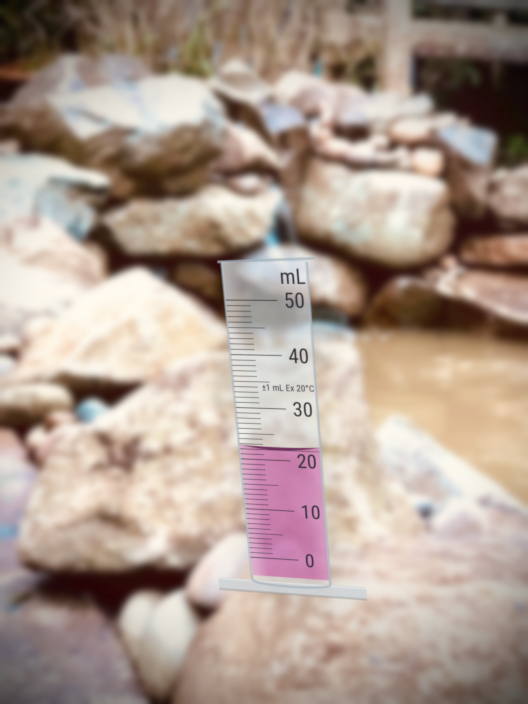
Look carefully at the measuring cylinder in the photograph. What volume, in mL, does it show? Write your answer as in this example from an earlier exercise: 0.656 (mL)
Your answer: 22 (mL)
